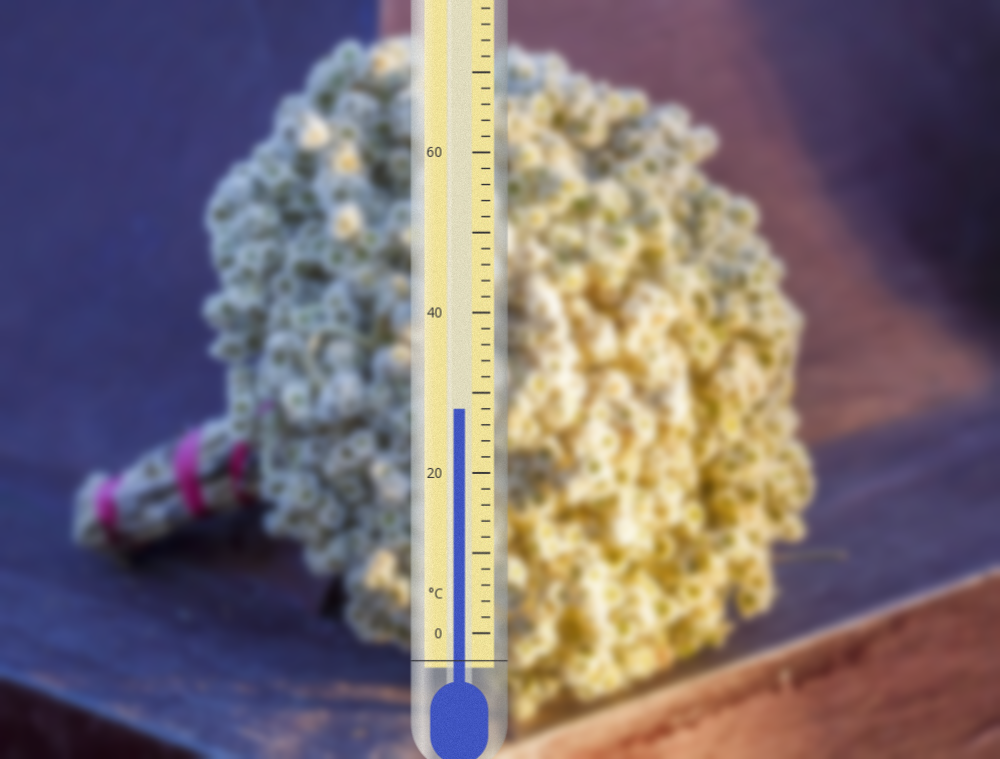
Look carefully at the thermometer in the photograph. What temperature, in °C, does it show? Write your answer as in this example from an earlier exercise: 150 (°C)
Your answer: 28 (°C)
